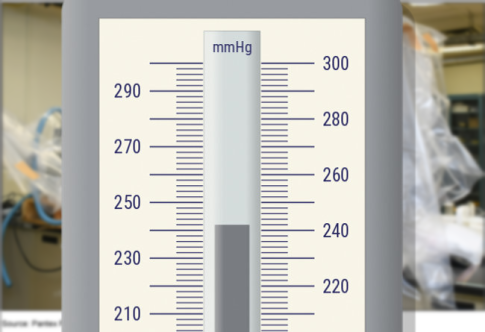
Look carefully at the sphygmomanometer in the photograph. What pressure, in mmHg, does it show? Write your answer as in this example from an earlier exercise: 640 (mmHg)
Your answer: 242 (mmHg)
